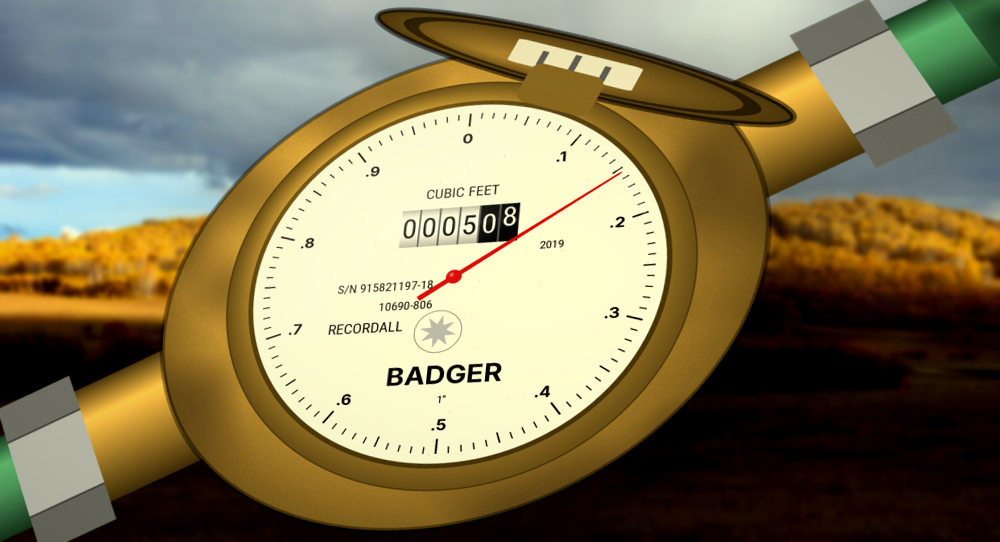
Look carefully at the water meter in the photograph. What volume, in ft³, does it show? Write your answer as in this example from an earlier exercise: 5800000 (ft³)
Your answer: 508.15 (ft³)
